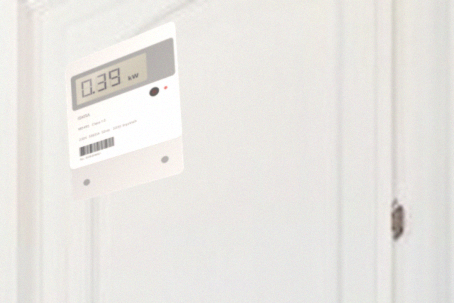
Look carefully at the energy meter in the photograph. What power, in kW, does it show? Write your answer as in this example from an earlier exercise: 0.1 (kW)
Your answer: 0.39 (kW)
